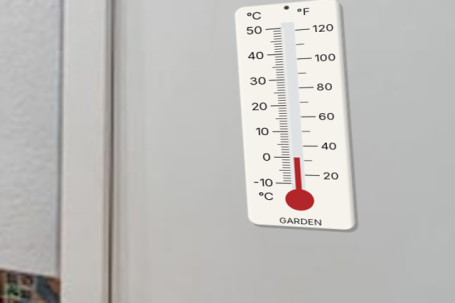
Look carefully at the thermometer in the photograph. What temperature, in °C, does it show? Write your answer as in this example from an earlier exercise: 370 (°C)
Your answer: 0 (°C)
